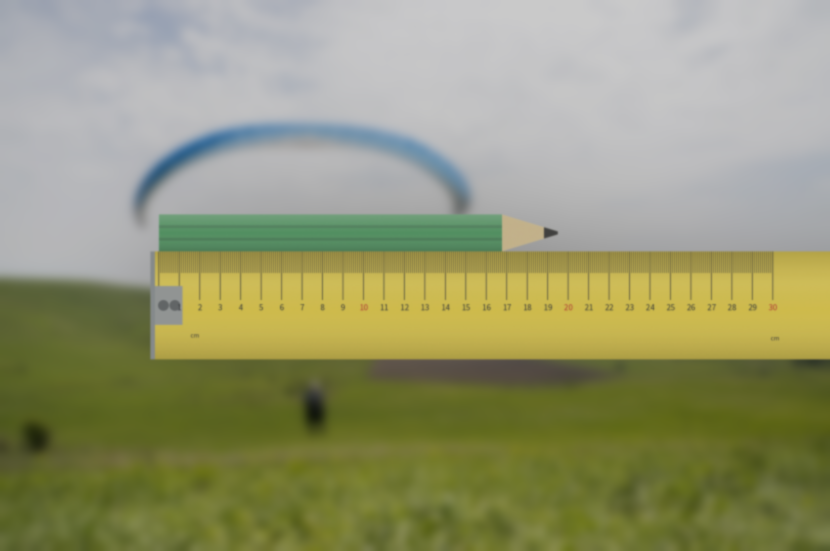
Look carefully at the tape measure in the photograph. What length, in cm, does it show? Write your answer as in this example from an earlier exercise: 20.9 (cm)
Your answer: 19.5 (cm)
